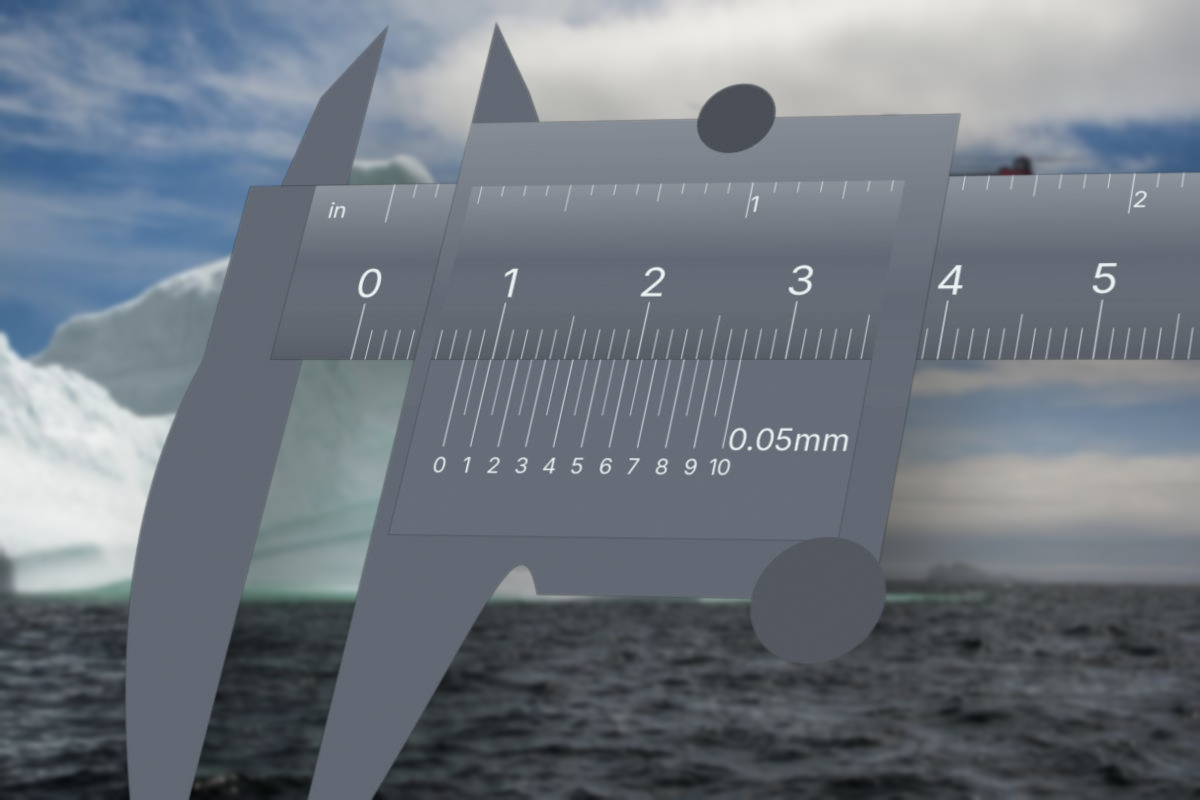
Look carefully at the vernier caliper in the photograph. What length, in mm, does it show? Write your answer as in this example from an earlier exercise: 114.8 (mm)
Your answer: 8.0 (mm)
